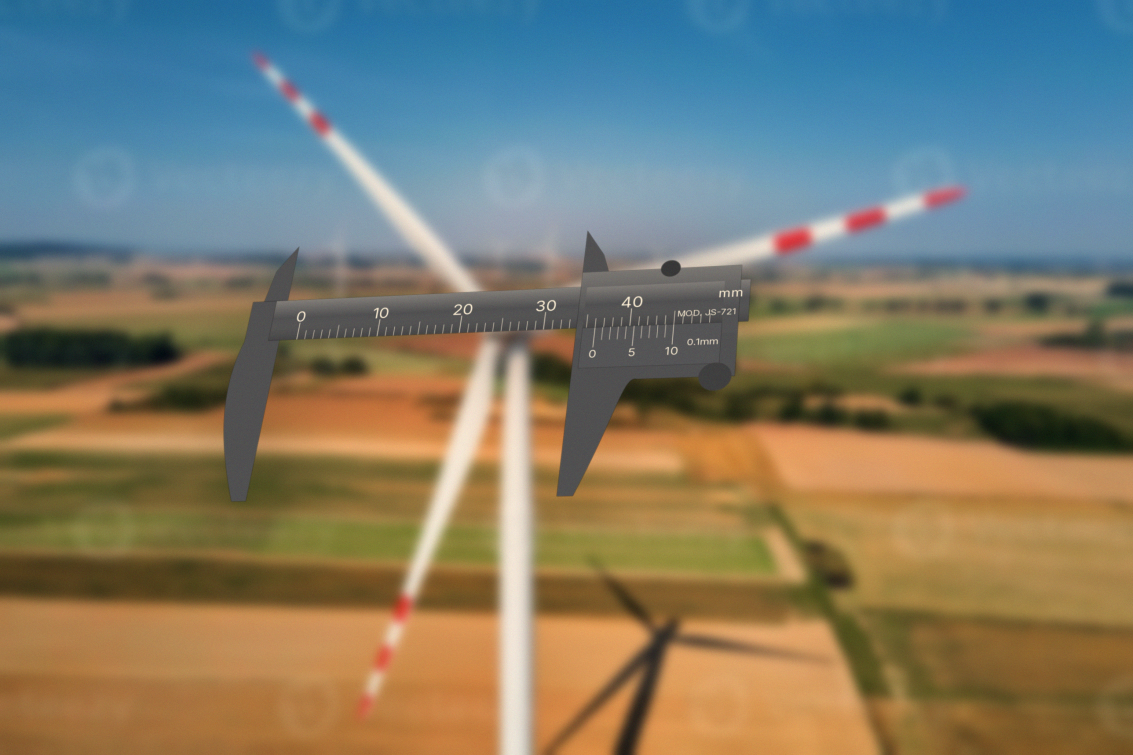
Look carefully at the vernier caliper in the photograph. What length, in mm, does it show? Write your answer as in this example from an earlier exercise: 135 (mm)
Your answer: 36.0 (mm)
